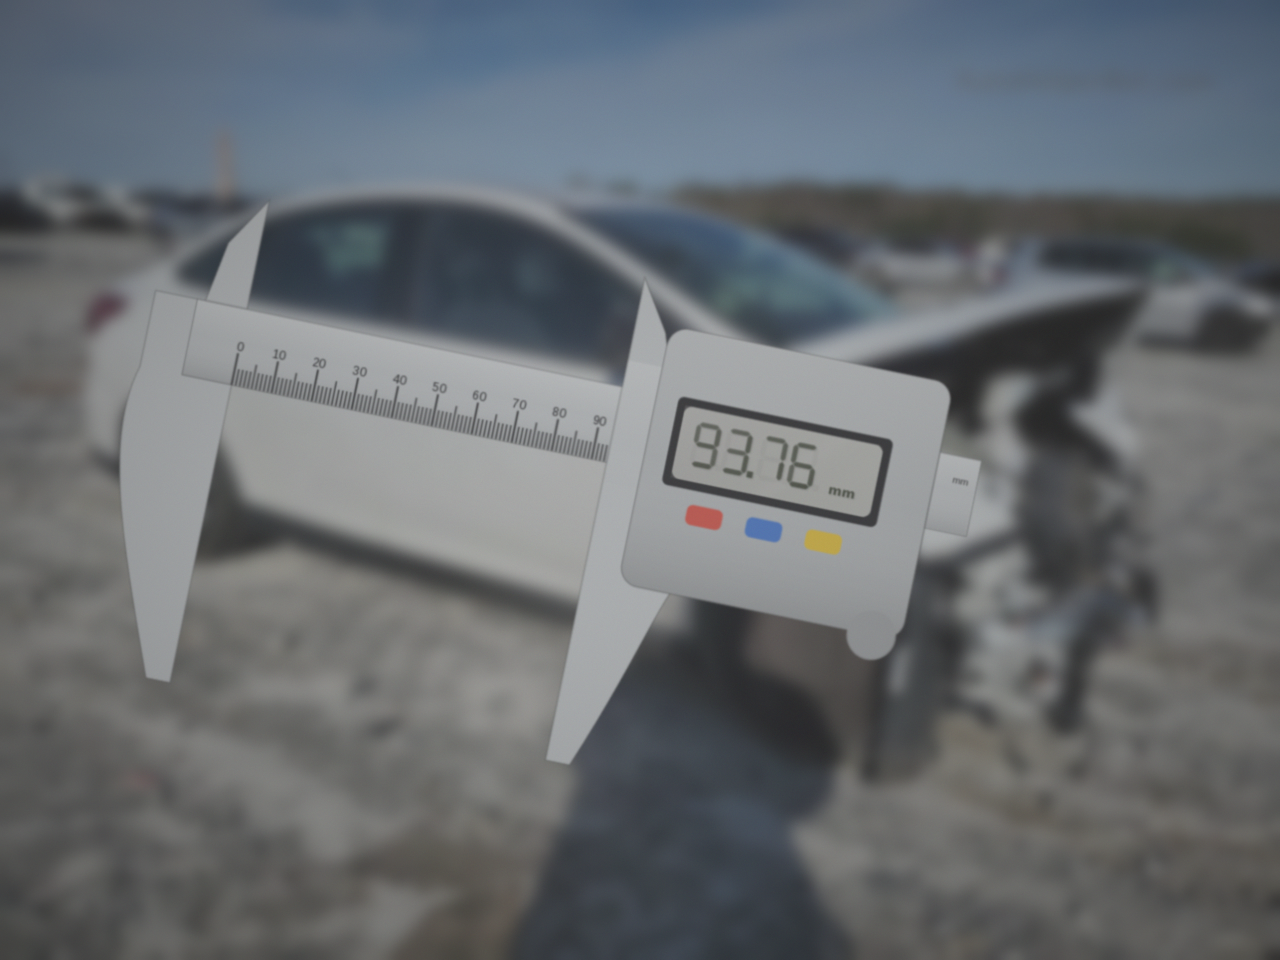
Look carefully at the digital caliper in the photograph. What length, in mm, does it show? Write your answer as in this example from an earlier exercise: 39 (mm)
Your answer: 93.76 (mm)
